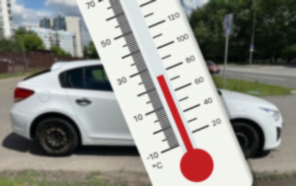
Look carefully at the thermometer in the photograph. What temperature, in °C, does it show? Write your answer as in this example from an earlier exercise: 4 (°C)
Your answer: 25 (°C)
